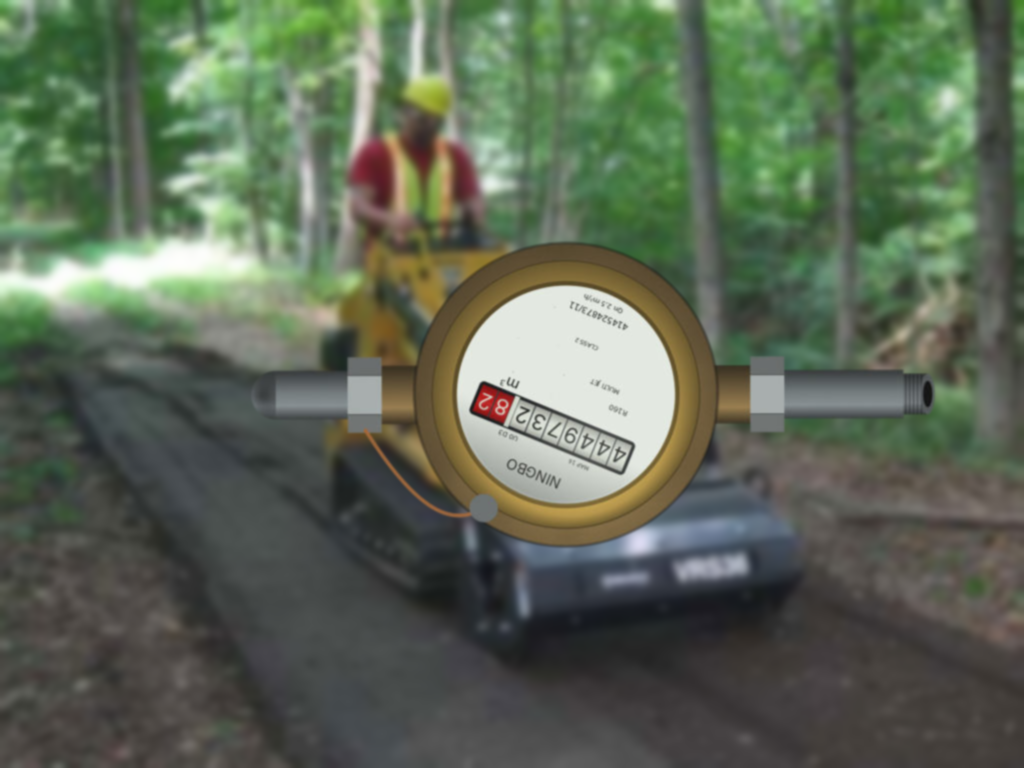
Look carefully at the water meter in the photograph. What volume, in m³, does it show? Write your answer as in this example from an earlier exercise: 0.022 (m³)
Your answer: 4449732.82 (m³)
